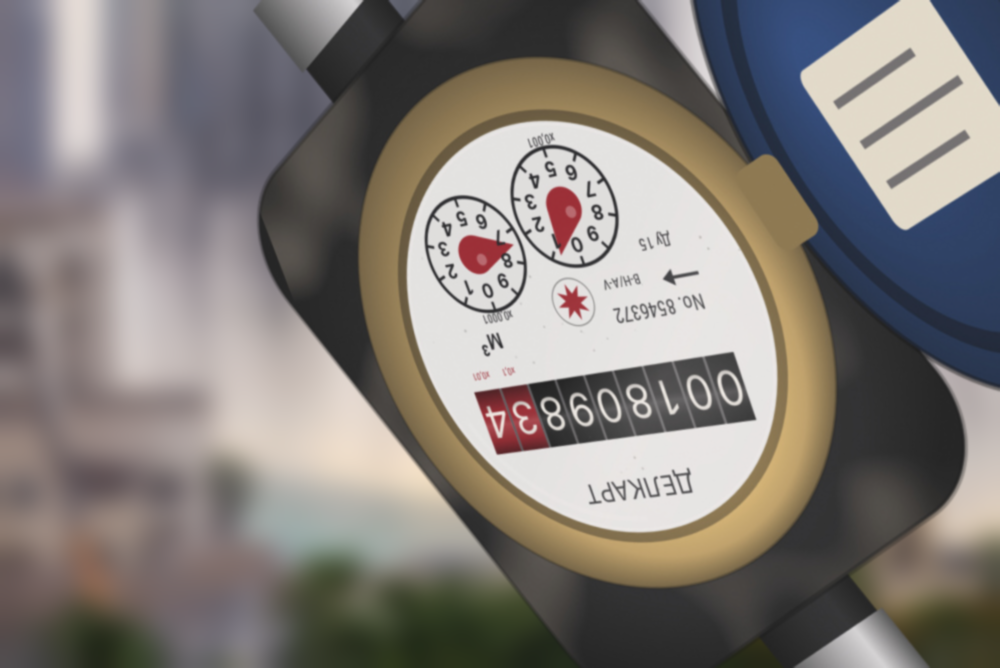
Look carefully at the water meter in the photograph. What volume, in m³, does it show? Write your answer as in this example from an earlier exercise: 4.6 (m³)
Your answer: 18098.3407 (m³)
